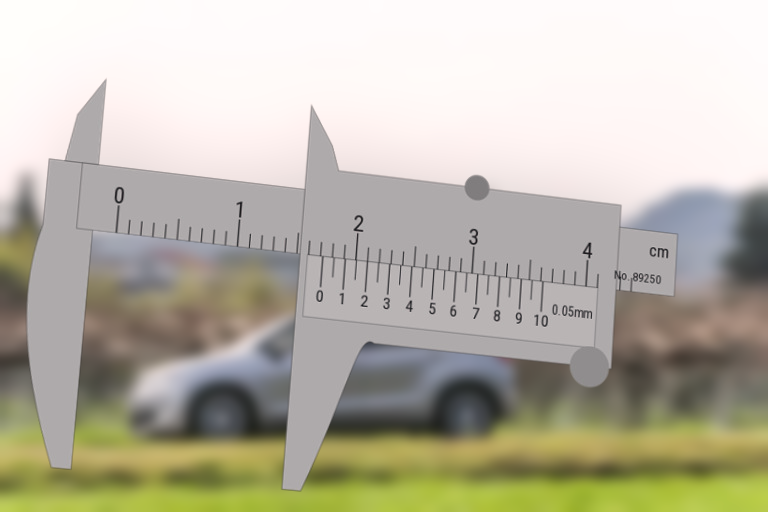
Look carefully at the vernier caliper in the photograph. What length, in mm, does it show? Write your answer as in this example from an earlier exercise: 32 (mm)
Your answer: 17.2 (mm)
